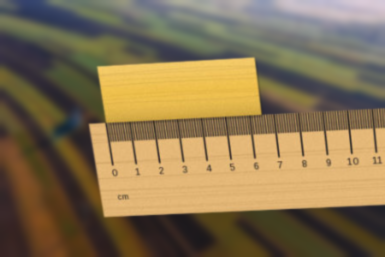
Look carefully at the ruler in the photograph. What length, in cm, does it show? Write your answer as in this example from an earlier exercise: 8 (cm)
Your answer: 6.5 (cm)
